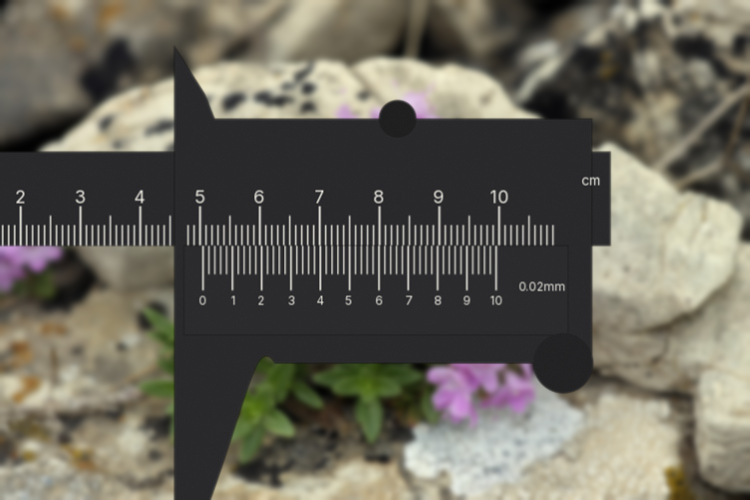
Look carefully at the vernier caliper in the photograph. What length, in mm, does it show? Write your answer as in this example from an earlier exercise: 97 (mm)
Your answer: 50.5 (mm)
